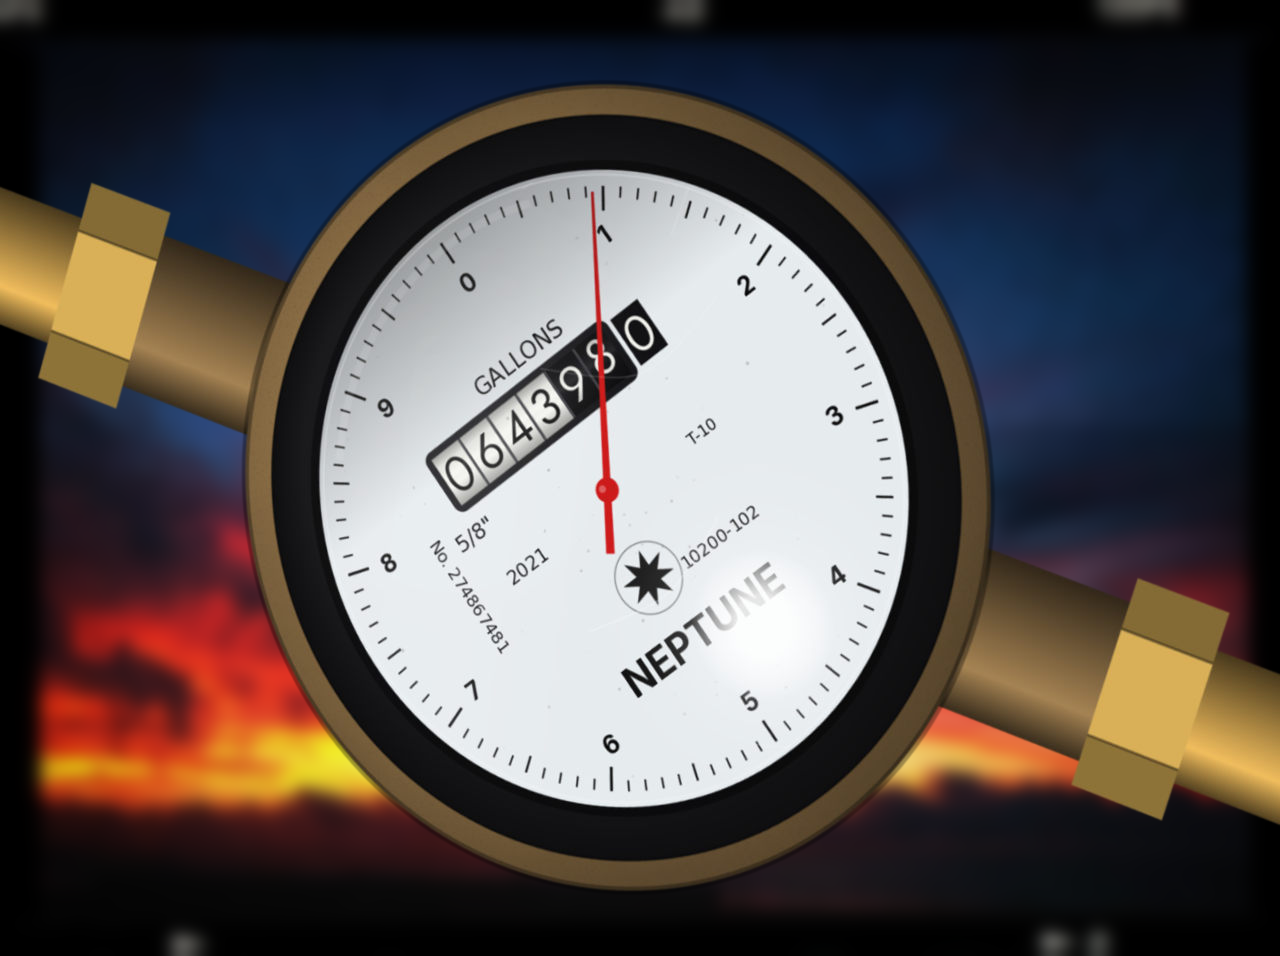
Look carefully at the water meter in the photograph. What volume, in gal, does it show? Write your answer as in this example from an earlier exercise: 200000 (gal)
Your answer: 643980.9 (gal)
